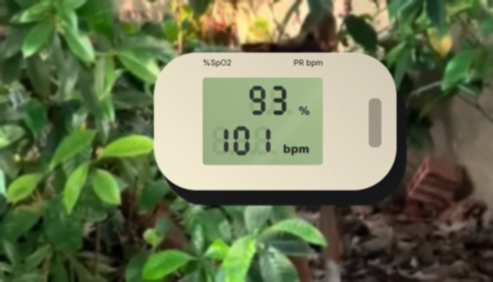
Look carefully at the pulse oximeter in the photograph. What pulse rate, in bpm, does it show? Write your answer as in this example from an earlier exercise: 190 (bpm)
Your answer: 101 (bpm)
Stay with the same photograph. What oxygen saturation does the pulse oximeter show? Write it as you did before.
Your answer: 93 (%)
